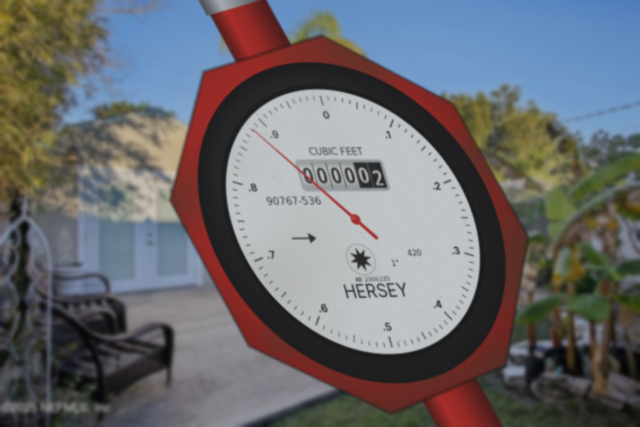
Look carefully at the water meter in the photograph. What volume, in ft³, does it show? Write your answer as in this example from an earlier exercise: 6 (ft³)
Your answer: 1.88 (ft³)
